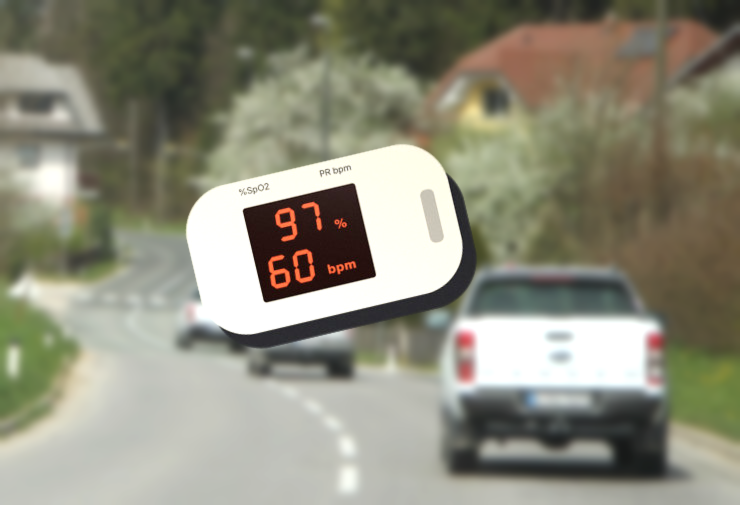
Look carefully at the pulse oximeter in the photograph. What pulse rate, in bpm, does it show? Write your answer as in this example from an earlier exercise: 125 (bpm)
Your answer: 60 (bpm)
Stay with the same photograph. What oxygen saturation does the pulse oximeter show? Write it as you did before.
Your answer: 97 (%)
